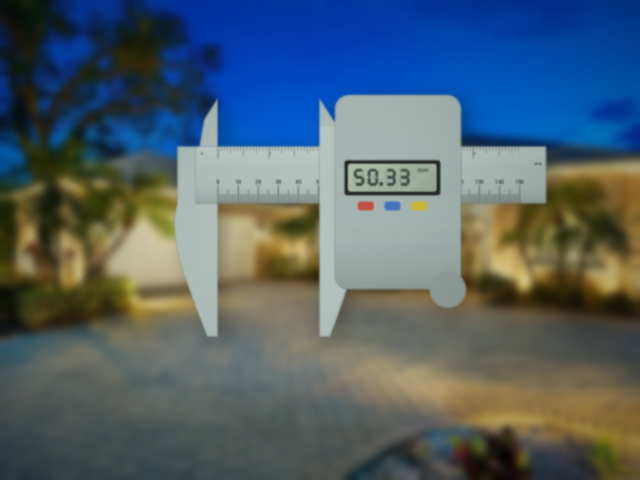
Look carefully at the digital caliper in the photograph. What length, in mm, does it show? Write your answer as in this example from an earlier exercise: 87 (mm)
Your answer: 50.33 (mm)
